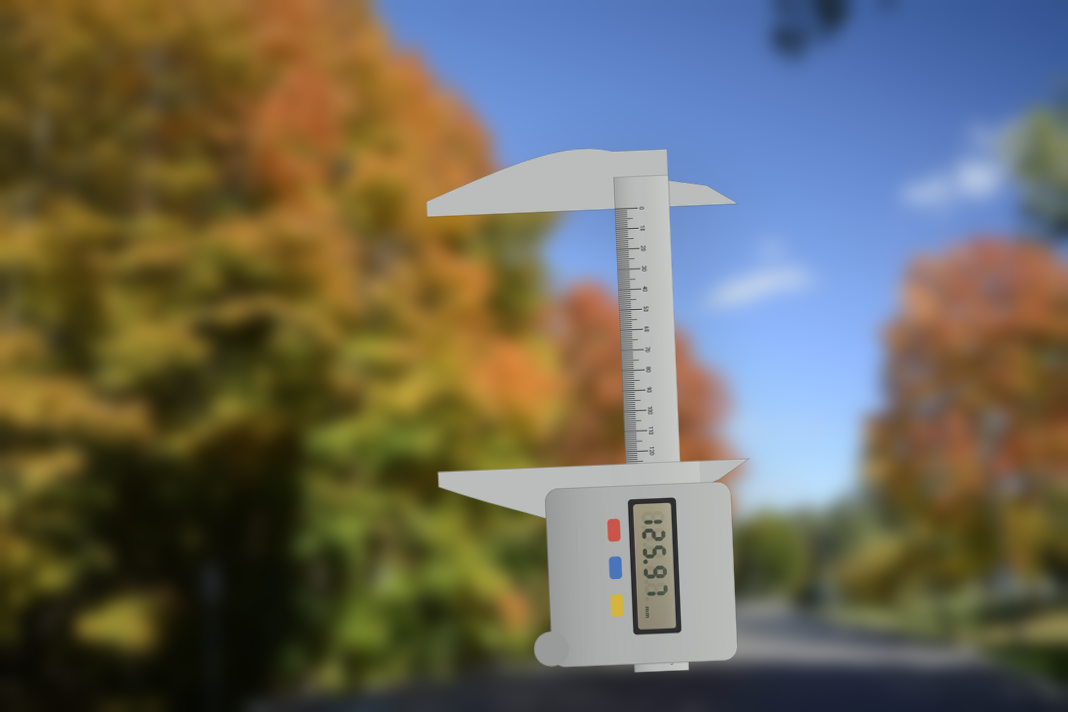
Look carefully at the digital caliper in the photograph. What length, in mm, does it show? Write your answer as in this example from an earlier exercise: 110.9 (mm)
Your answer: 125.97 (mm)
